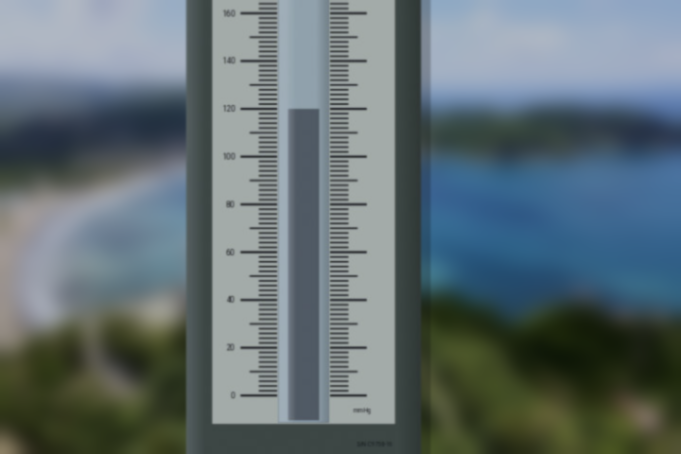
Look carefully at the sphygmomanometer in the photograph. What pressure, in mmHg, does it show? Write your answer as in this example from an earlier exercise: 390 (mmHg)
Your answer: 120 (mmHg)
